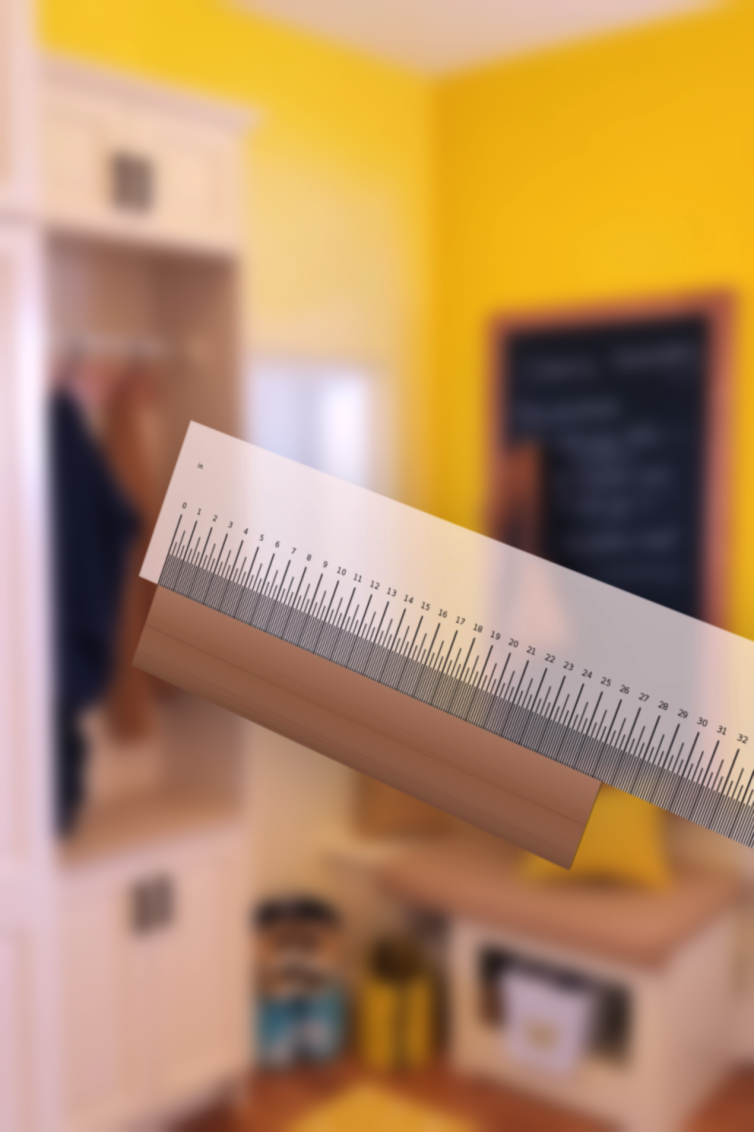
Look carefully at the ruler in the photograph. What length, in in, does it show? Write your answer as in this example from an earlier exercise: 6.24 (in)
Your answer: 26.5 (in)
